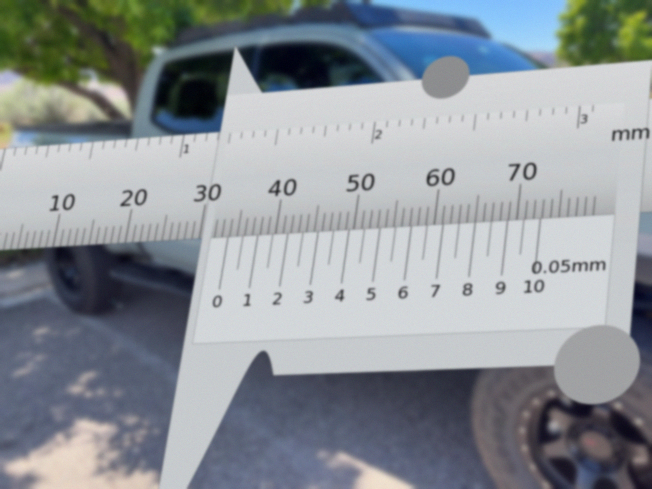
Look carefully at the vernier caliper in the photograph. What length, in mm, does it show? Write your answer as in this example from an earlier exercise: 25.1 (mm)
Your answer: 33.8 (mm)
